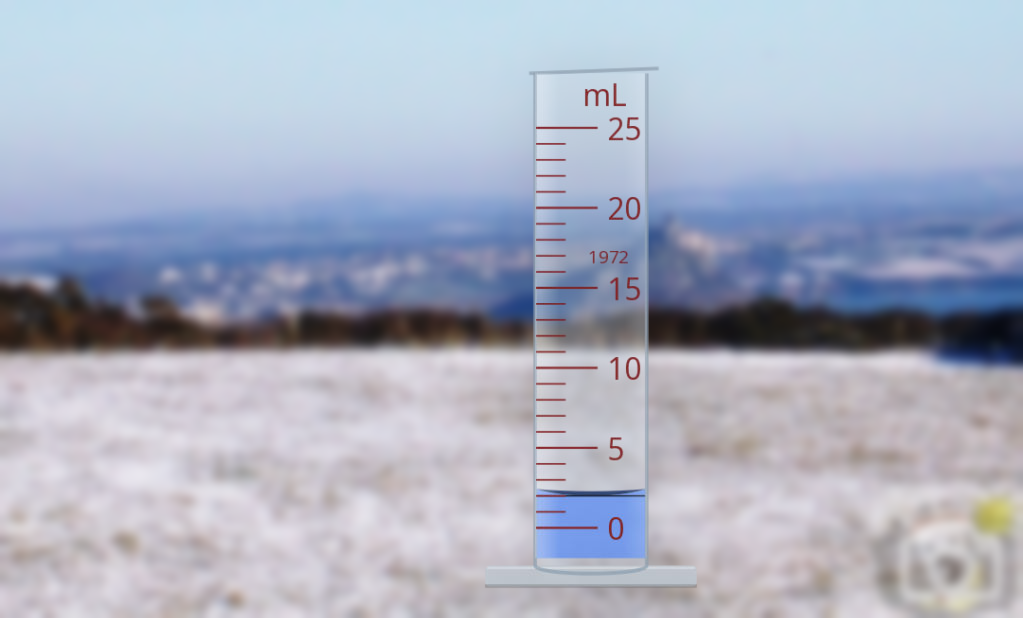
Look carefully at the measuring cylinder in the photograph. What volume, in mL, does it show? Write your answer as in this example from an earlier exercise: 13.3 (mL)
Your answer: 2 (mL)
